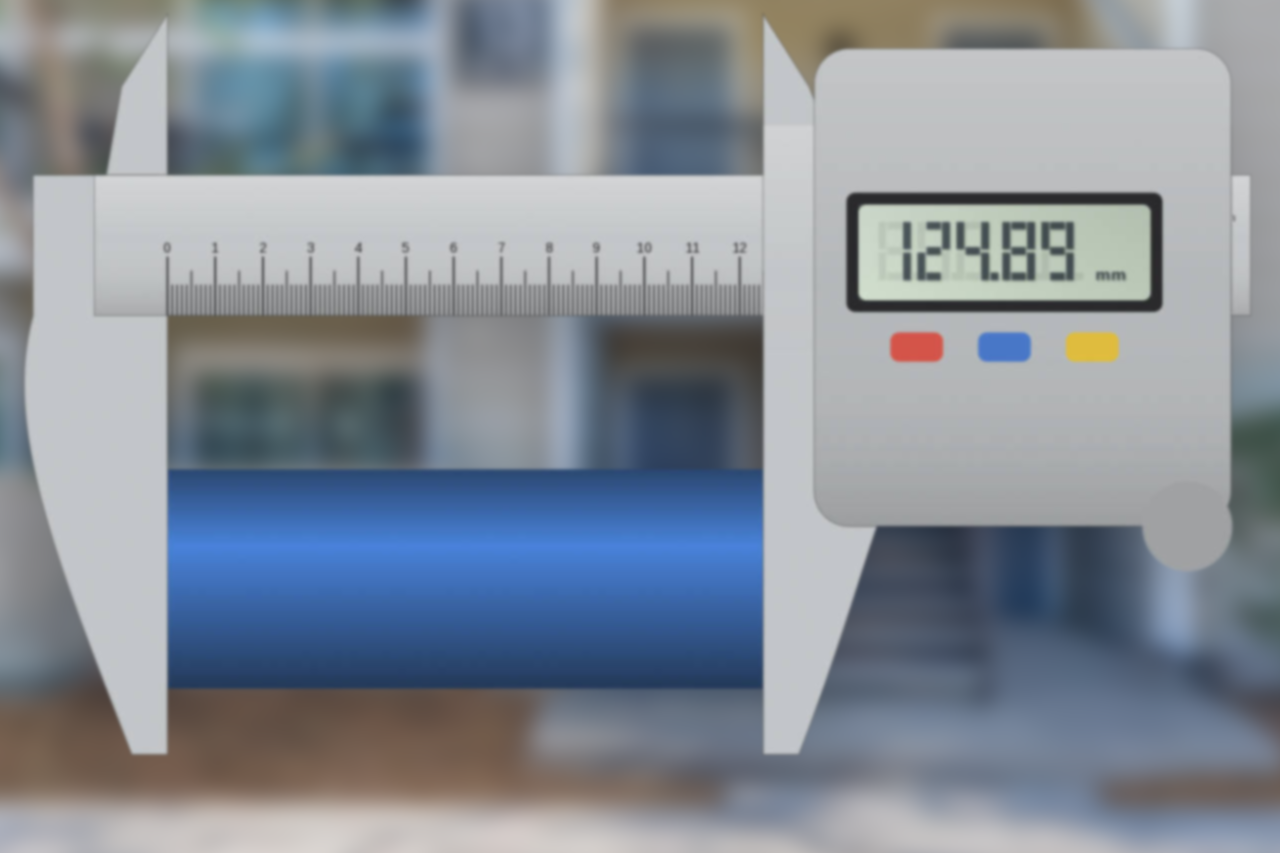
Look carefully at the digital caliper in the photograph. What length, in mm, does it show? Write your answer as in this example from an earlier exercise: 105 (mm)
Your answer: 124.89 (mm)
